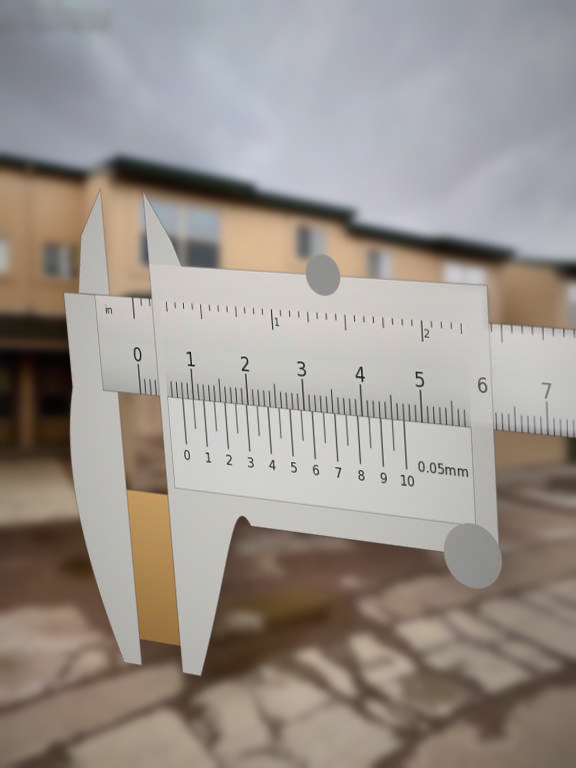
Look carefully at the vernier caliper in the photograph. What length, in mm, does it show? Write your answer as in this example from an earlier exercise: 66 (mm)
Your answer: 8.0 (mm)
